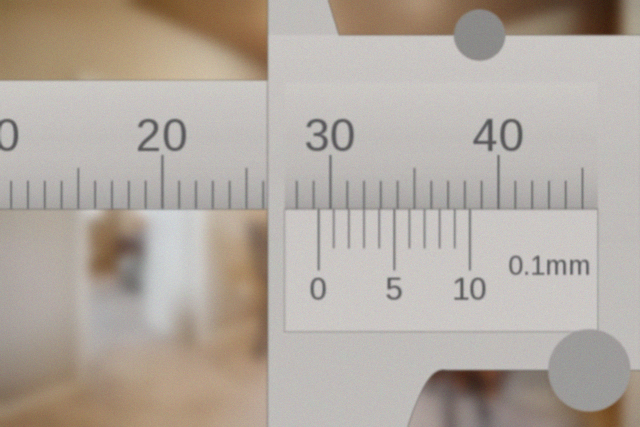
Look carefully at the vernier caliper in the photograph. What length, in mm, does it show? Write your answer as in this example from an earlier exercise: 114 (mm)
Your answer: 29.3 (mm)
